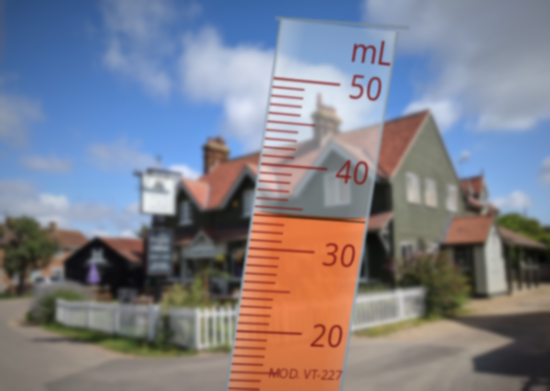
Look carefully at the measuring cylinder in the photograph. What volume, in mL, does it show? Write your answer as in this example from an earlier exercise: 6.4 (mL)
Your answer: 34 (mL)
